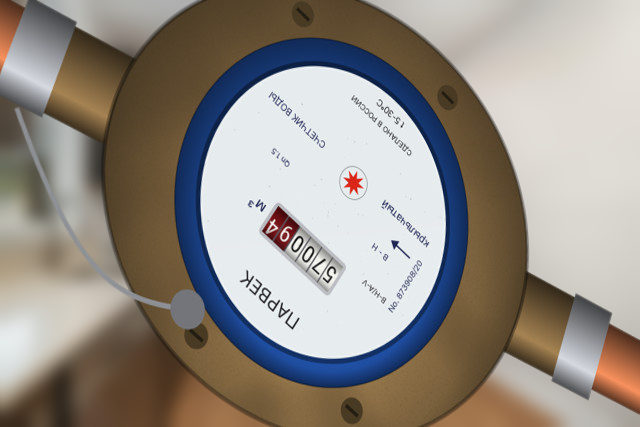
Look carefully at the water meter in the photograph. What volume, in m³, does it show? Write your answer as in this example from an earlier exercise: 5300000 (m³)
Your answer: 5700.94 (m³)
